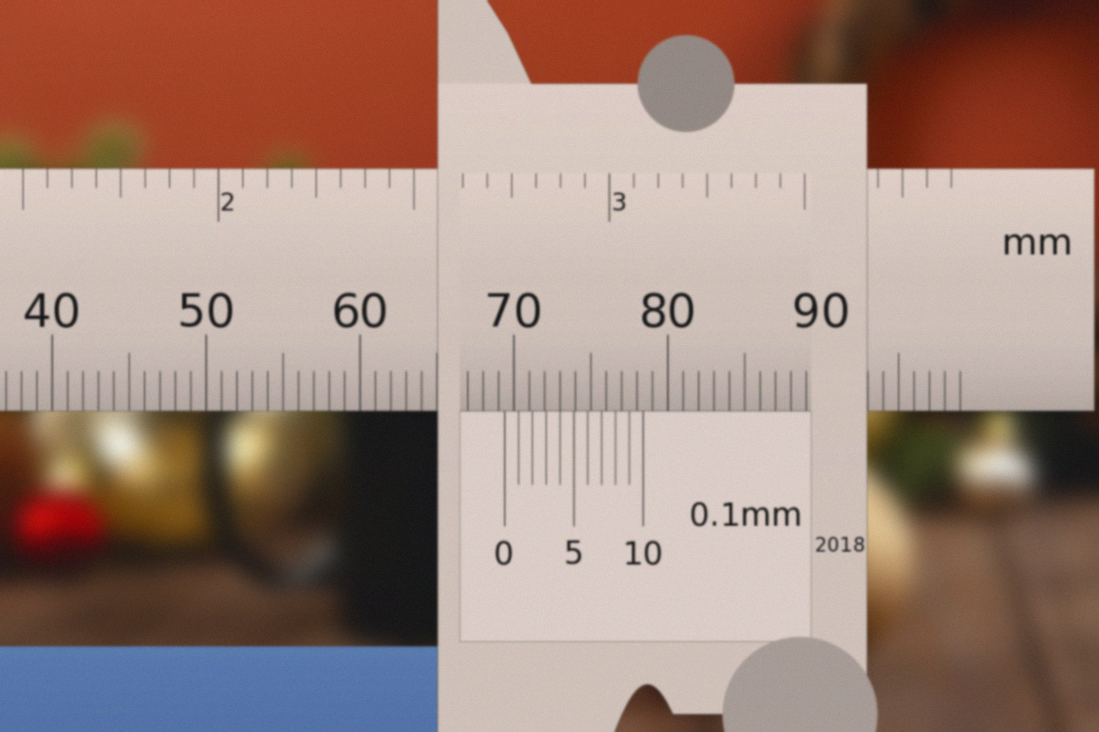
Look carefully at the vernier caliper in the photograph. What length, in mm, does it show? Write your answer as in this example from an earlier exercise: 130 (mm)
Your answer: 69.4 (mm)
